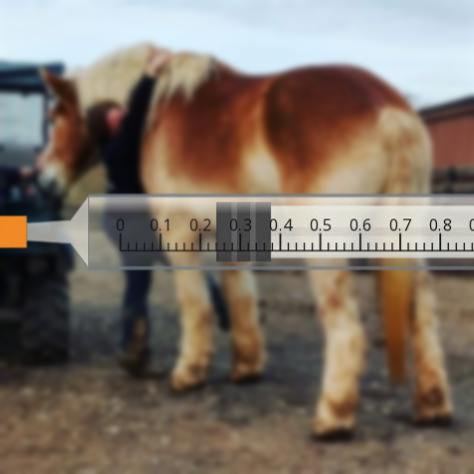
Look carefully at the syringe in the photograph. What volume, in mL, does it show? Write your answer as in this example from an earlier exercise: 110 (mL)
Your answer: 0.24 (mL)
